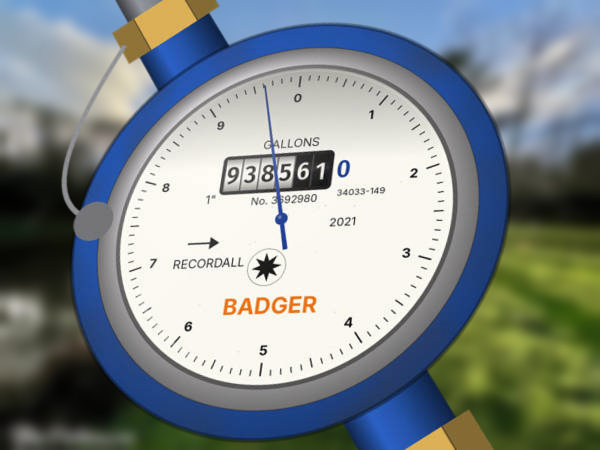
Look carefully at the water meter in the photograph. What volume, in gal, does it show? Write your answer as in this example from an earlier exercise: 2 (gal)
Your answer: 9385609.6 (gal)
